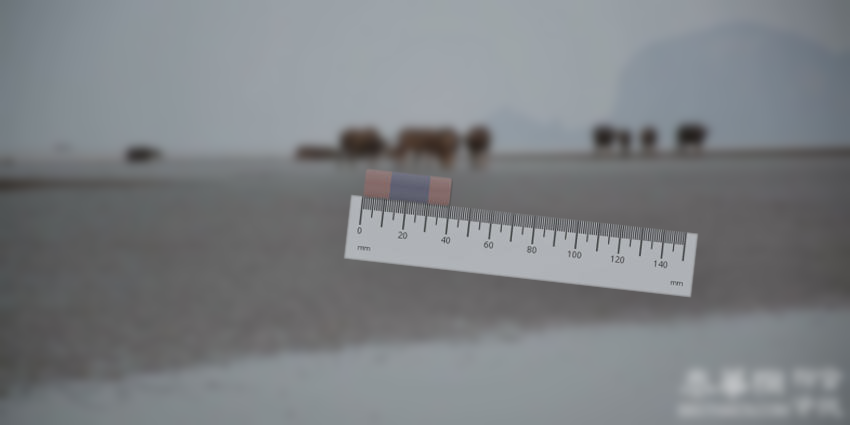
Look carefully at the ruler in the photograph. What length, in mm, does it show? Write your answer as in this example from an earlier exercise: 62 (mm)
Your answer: 40 (mm)
